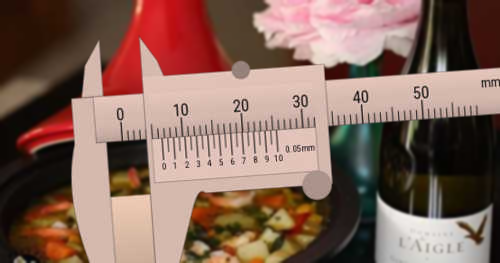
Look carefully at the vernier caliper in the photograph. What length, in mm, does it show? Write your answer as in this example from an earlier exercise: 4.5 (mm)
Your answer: 6.6 (mm)
